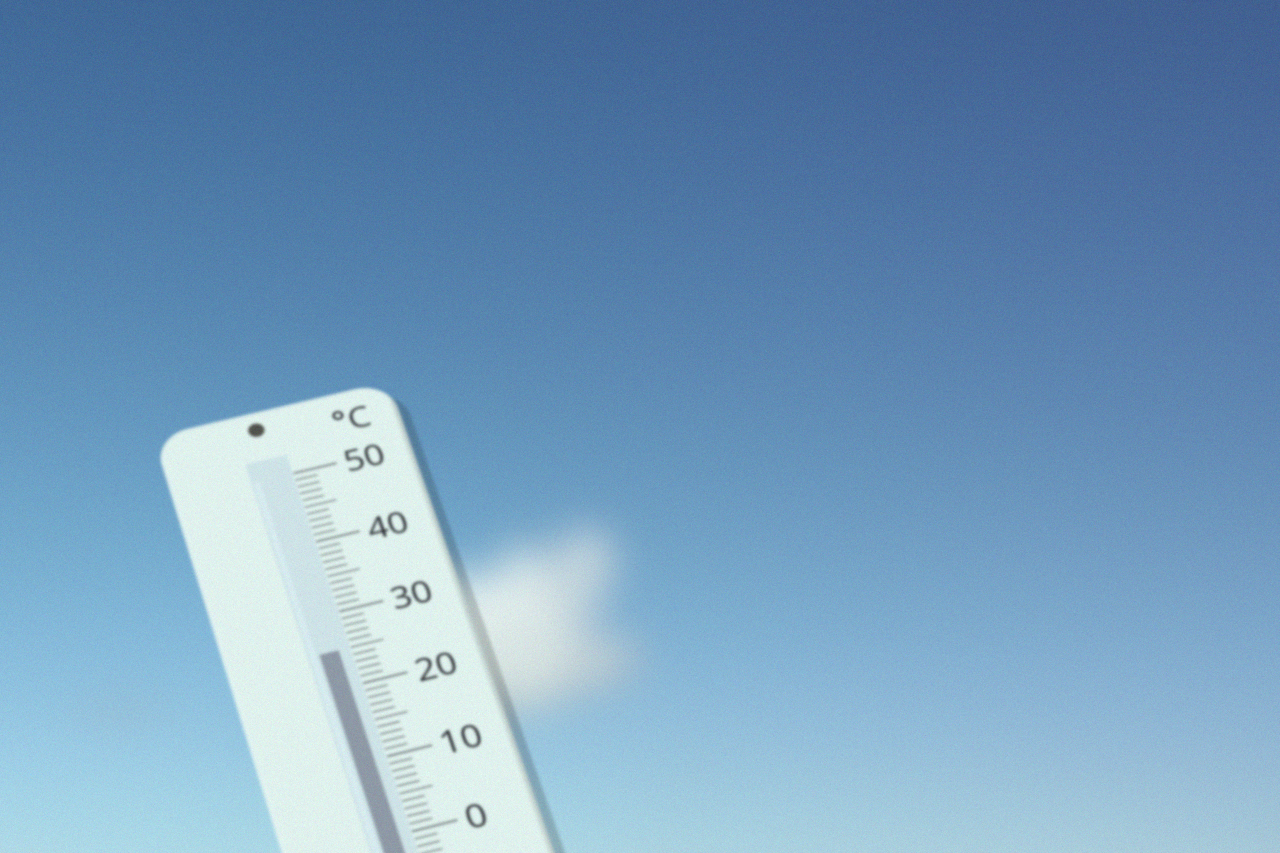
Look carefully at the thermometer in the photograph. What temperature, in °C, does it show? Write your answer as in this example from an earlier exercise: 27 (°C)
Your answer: 25 (°C)
